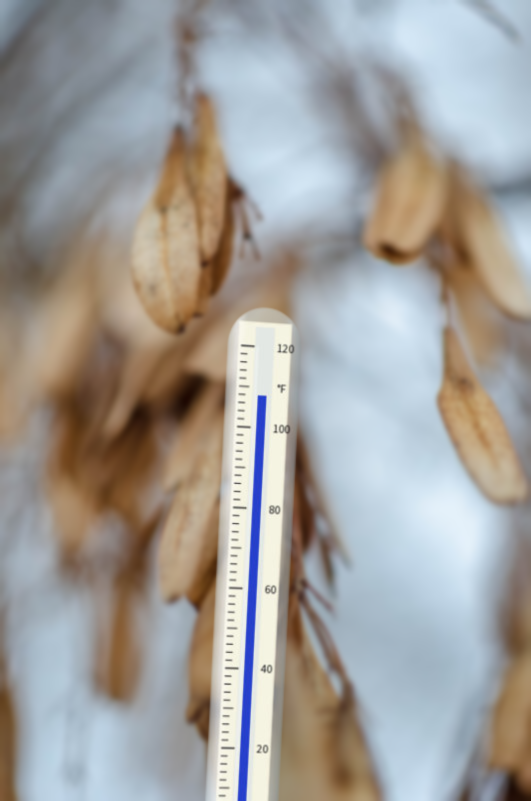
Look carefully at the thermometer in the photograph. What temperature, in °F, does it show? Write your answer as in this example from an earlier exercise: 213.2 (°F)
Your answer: 108 (°F)
